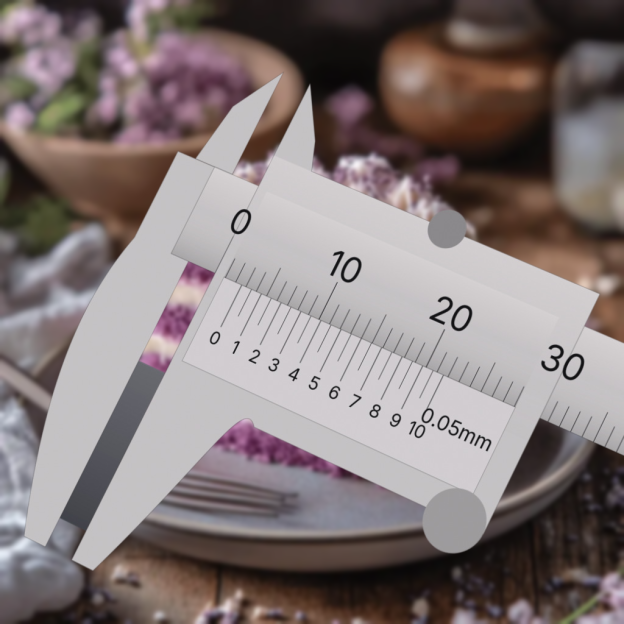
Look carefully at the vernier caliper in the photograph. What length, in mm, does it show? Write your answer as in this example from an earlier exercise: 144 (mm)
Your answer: 2.6 (mm)
